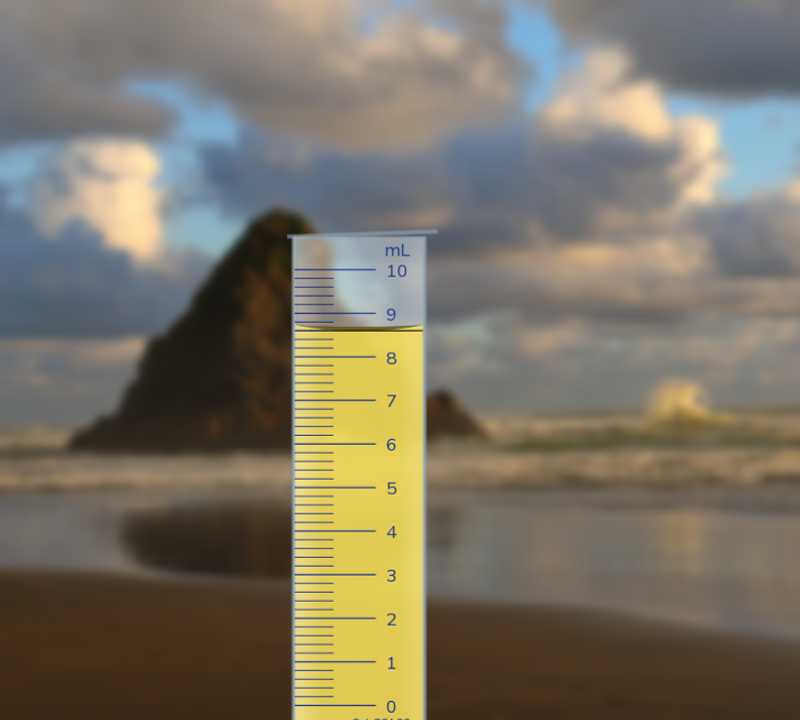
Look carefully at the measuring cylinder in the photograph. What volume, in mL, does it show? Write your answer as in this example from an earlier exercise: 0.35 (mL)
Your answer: 8.6 (mL)
